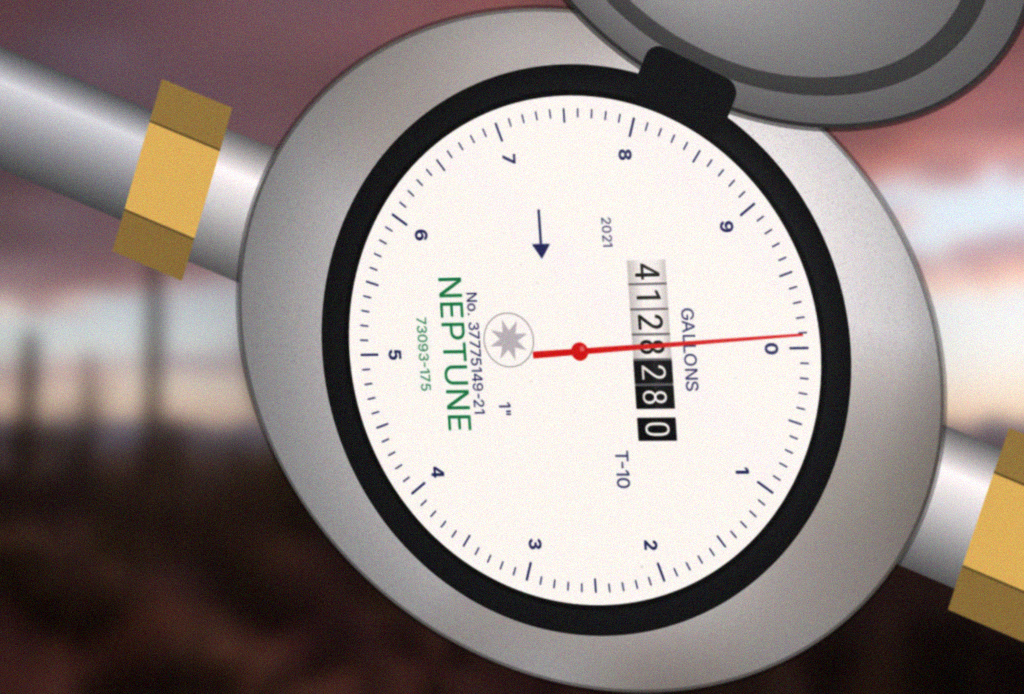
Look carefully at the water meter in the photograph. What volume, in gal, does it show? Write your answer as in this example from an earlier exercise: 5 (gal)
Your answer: 4128279.9 (gal)
